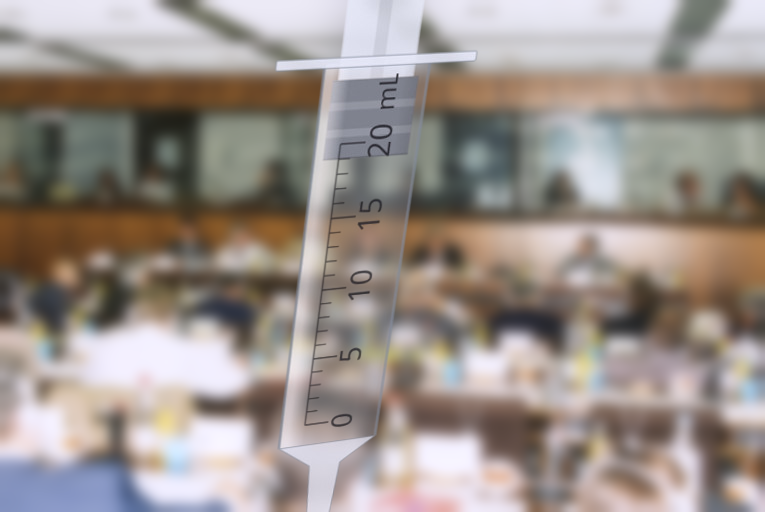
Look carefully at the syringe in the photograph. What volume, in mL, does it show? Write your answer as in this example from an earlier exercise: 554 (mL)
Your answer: 19 (mL)
